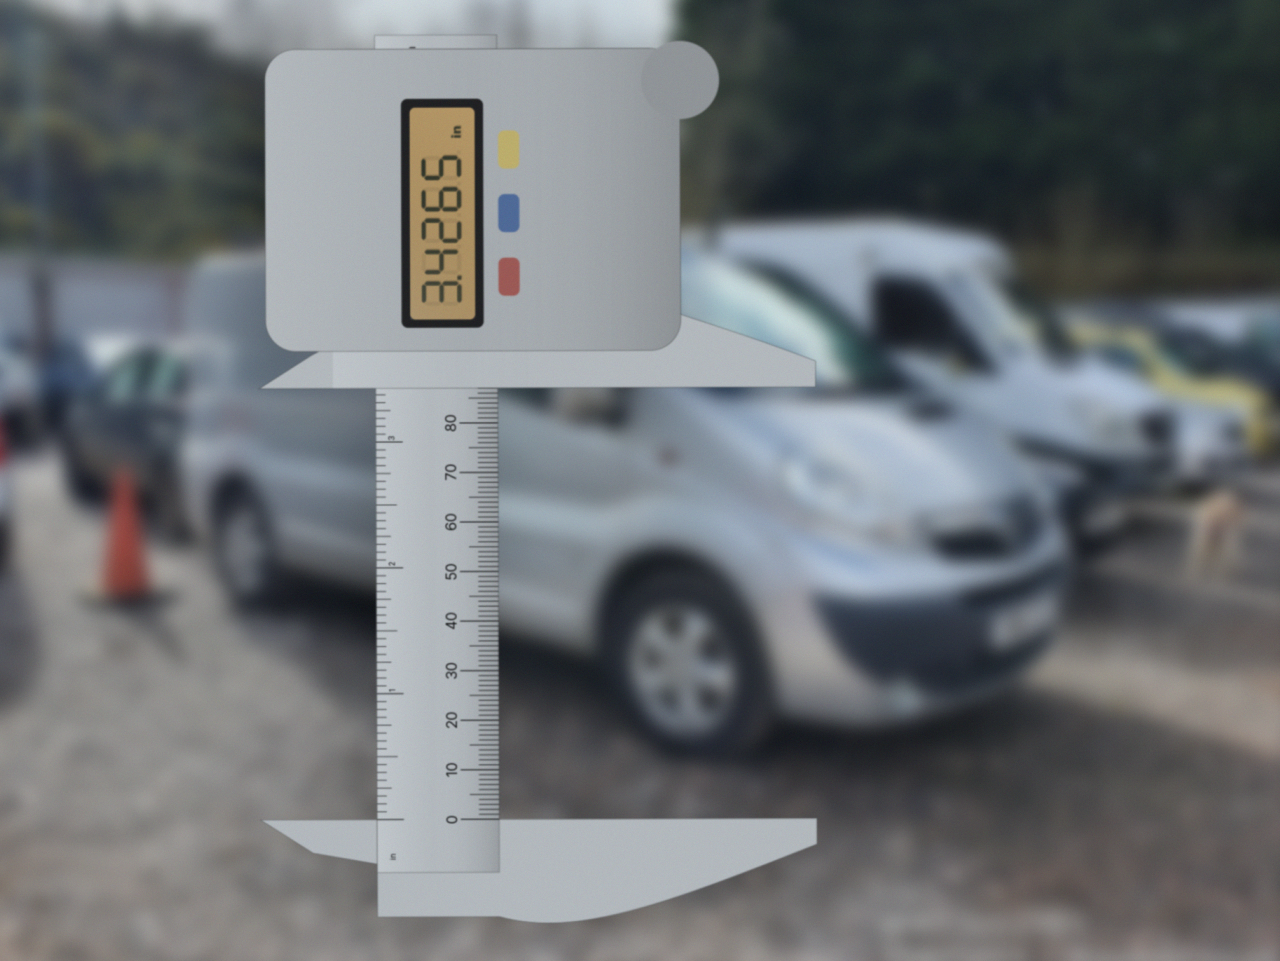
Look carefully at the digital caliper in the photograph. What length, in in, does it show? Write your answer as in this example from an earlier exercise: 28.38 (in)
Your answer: 3.4265 (in)
